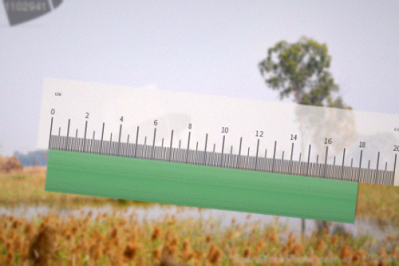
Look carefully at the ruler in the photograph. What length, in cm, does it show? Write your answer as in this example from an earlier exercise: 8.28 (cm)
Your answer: 18 (cm)
